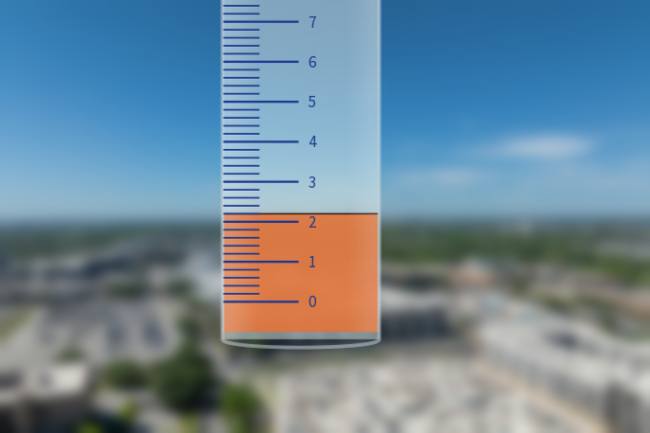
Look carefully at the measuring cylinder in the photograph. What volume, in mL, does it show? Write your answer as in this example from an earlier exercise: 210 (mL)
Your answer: 2.2 (mL)
